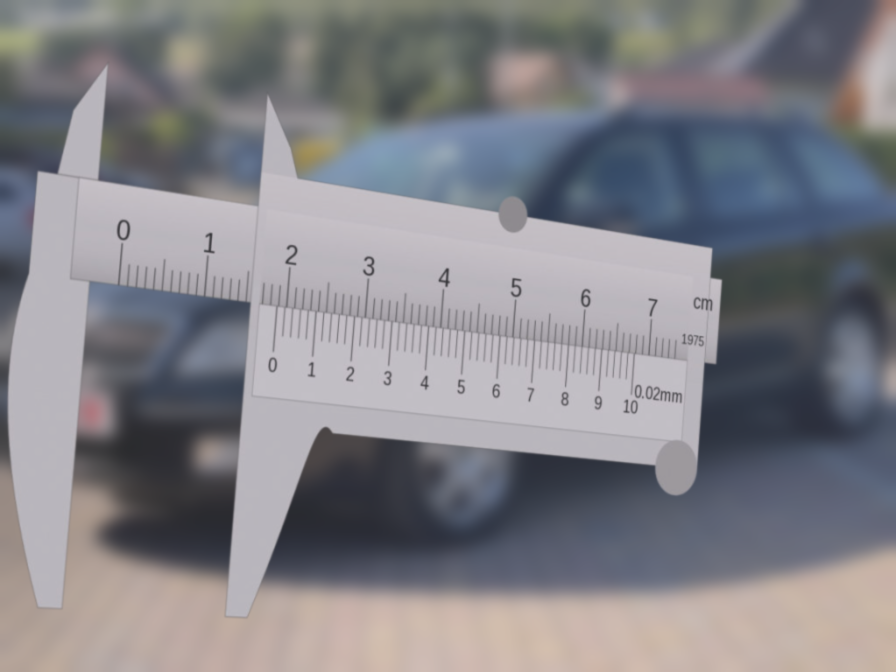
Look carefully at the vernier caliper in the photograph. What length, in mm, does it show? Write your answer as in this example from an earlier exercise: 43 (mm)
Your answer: 18.8 (mm)
